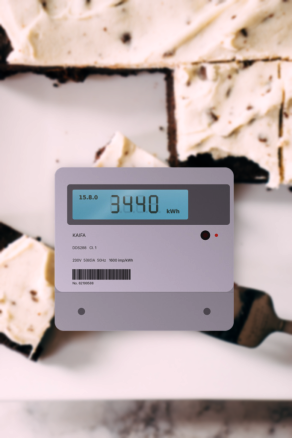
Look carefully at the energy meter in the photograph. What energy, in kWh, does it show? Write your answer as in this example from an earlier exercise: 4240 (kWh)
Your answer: 3440 (kWh)
